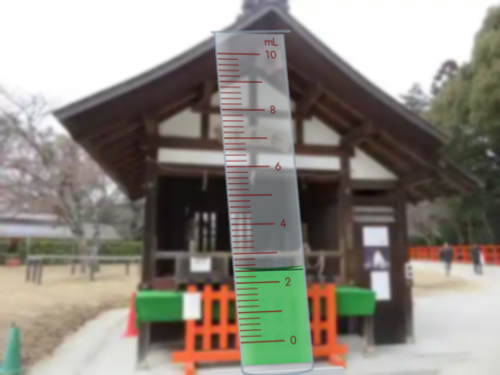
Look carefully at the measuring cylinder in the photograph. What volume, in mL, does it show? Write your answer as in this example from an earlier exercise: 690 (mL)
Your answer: 2.4 (mL)
